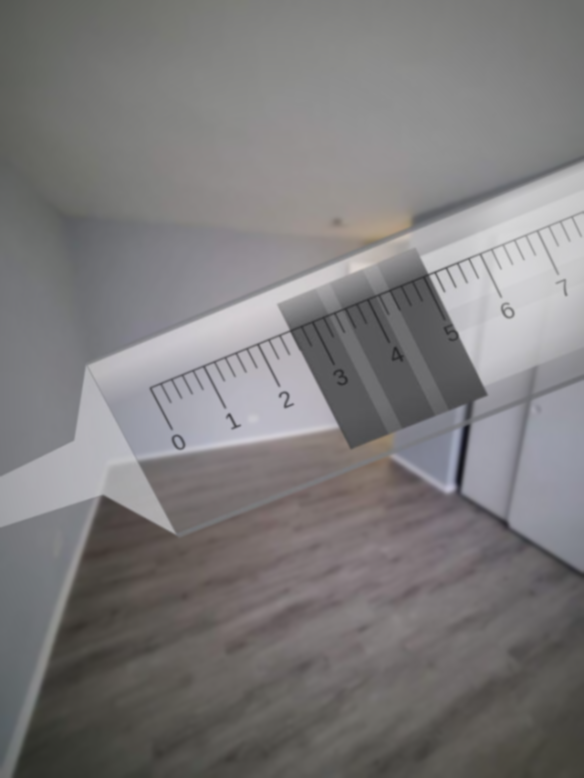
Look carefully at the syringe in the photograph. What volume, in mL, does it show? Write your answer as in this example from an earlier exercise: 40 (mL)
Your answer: 2.6 (mL)
